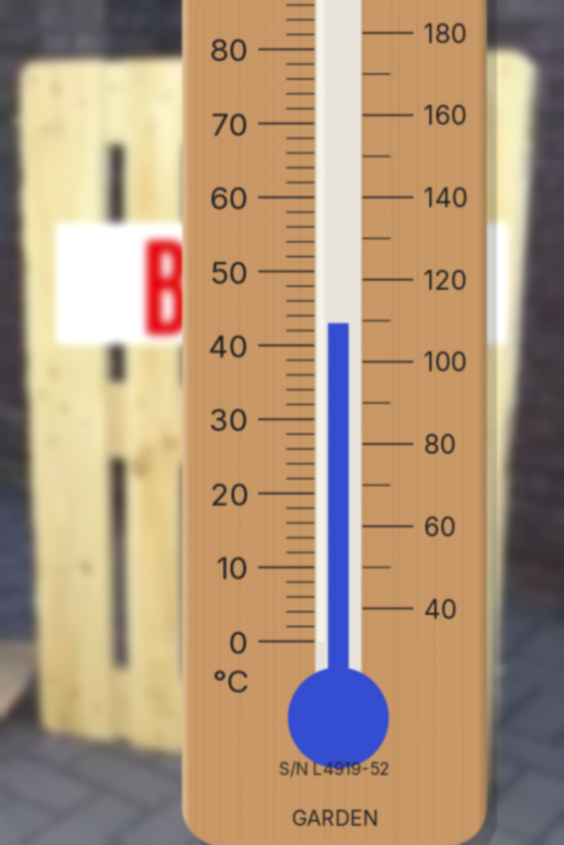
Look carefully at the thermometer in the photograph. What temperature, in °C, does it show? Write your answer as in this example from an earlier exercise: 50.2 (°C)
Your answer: 43 (°C)
